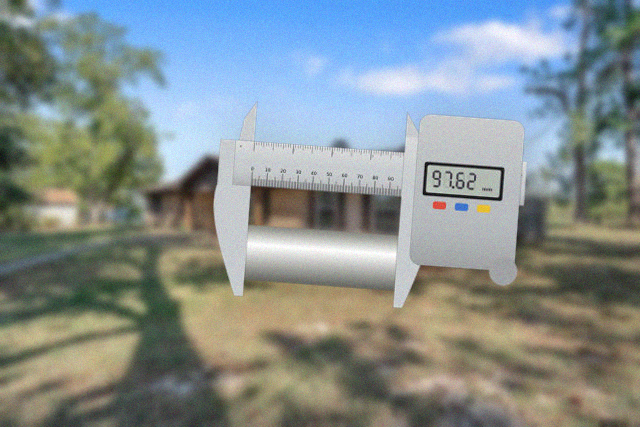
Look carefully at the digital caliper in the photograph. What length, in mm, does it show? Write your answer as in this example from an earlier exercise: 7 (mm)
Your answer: 97.62 (mm)
